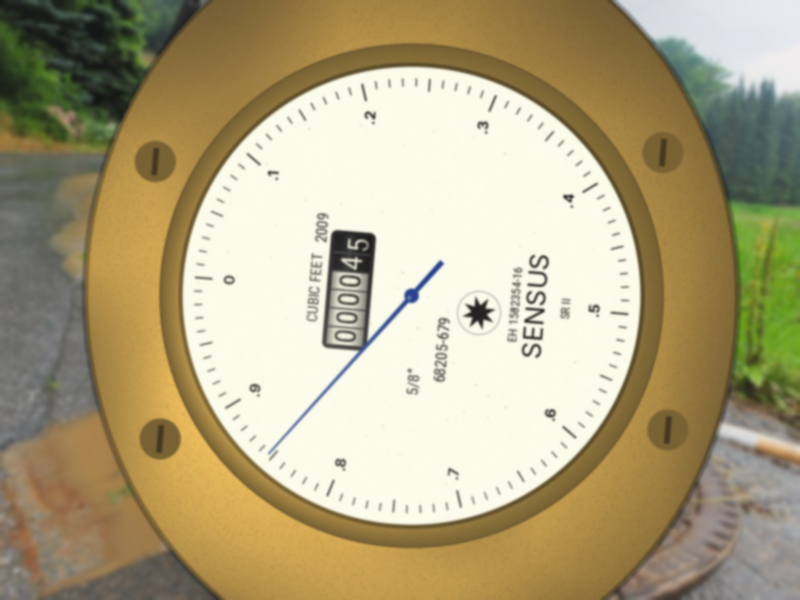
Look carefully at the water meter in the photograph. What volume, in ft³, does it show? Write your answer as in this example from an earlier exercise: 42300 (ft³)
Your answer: 44.85 (ft³)
